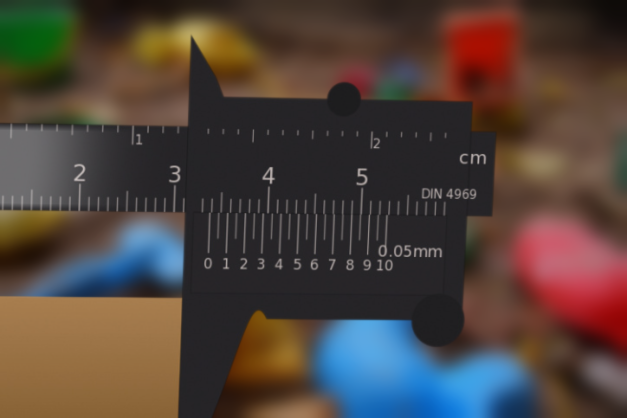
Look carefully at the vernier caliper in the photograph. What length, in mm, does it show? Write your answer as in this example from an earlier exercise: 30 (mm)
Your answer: 33.8 (mm)
